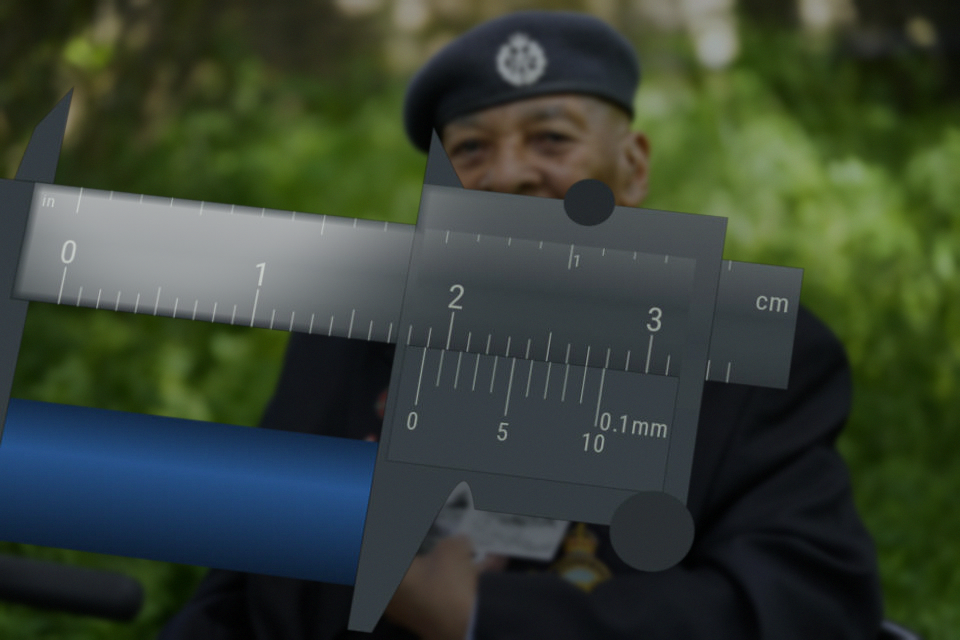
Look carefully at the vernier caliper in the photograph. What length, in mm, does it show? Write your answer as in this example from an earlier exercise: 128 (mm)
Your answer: 18.9 (mm)
